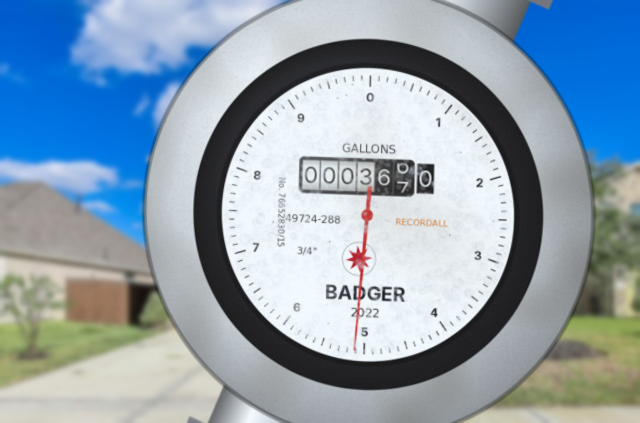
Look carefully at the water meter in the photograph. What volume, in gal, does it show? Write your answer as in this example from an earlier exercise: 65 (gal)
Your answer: 3665.1 (gal)
